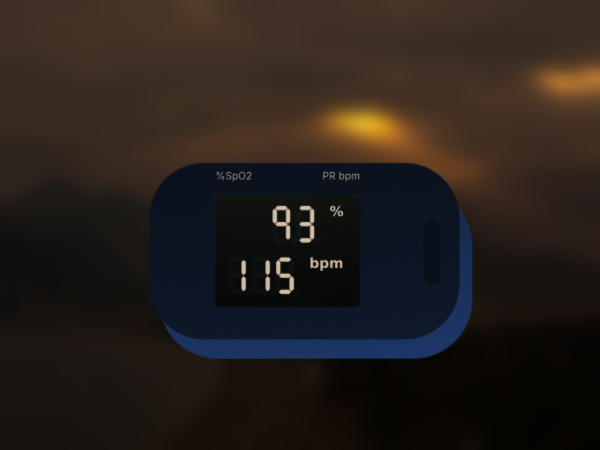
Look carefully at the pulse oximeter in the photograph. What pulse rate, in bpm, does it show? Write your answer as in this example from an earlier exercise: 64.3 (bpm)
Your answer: 115 (bpm)
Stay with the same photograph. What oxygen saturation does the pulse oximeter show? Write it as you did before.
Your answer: 93 (%)
